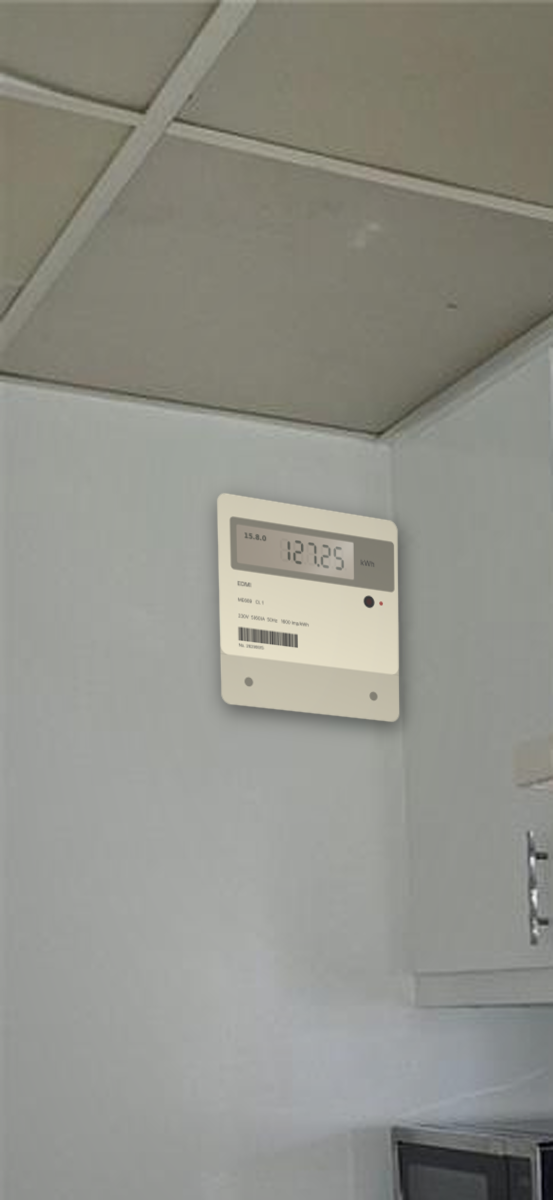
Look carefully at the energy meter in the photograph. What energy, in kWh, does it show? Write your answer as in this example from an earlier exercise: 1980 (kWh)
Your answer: 127.25 (kWh)
